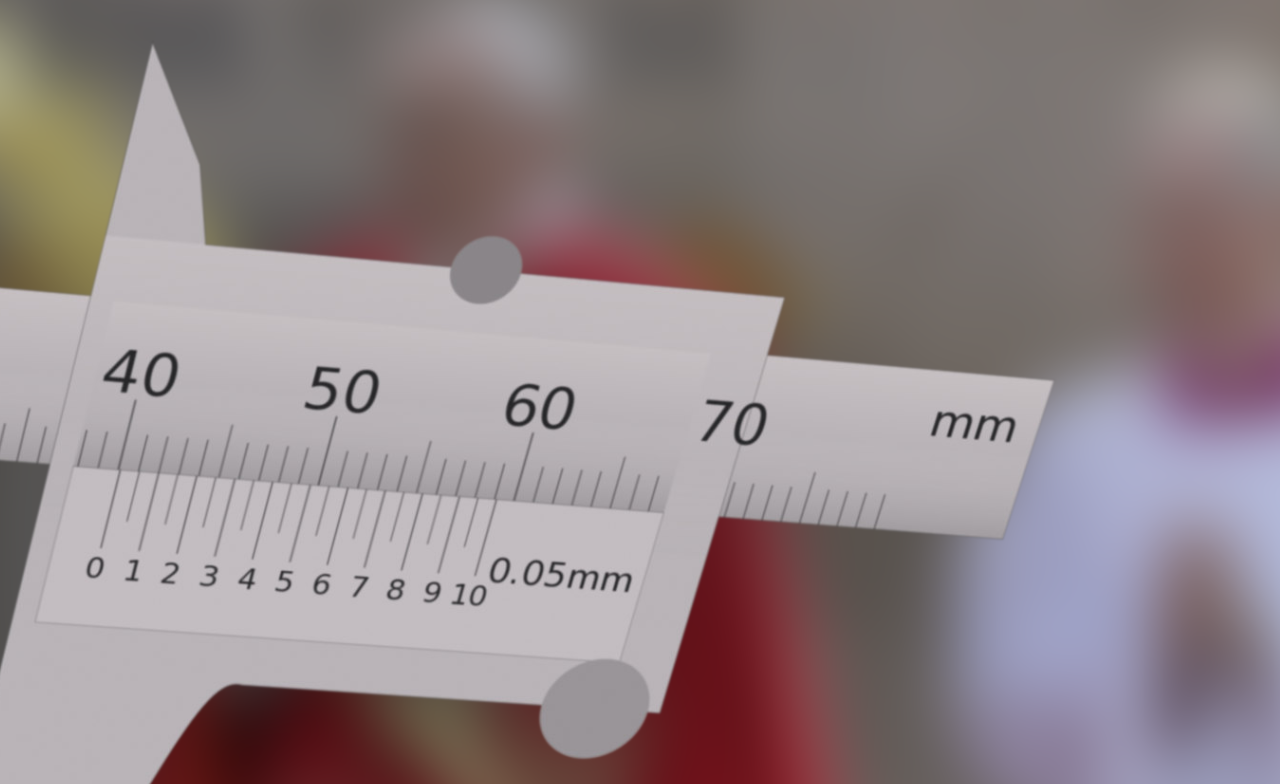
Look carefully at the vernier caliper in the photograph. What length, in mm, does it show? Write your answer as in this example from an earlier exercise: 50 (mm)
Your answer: 40.1 (mm)
